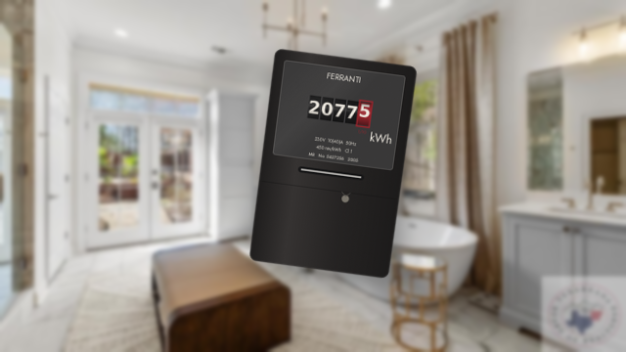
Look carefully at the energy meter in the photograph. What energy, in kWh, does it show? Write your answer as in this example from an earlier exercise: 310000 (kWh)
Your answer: 2077.5 (kWh)
